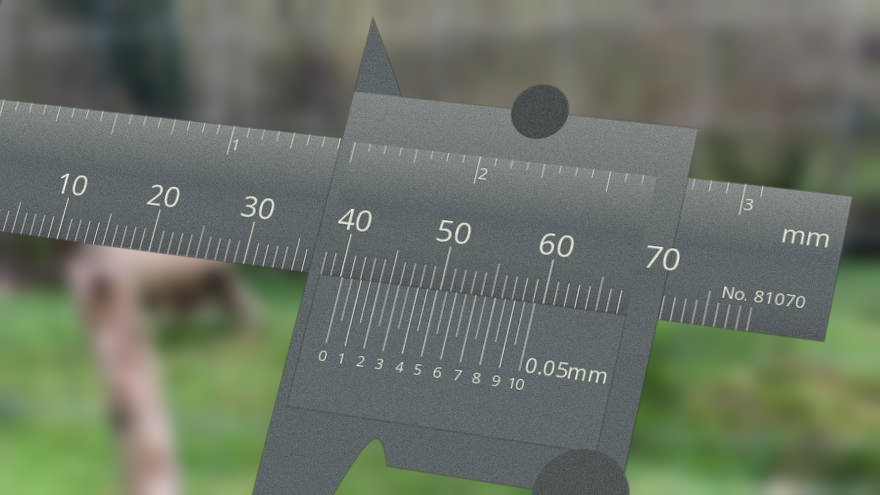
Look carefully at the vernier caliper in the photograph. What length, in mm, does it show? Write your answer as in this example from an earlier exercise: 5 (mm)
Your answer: 40.2 (mm)
